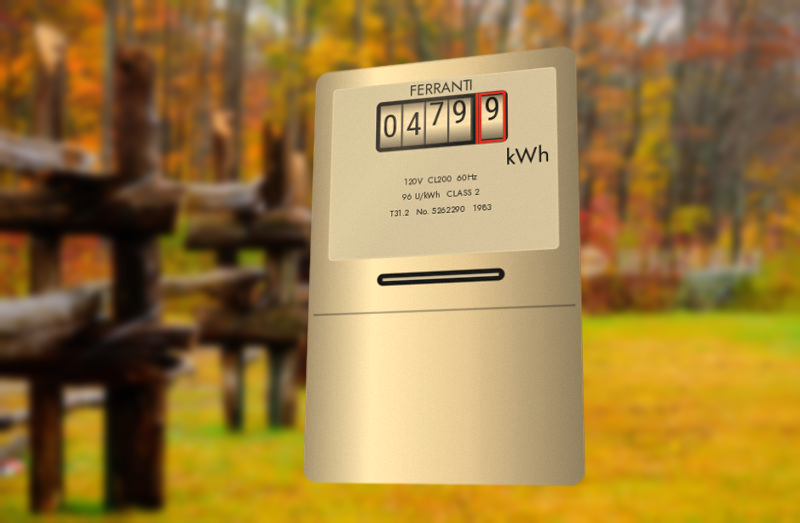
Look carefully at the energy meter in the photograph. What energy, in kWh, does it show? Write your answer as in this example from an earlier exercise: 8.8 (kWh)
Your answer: 479.9 (kWh)
